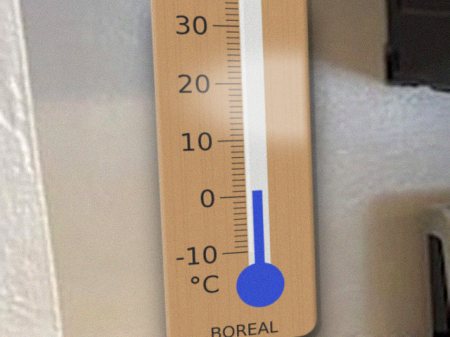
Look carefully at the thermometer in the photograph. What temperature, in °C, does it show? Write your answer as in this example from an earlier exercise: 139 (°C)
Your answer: 1 (°C)
